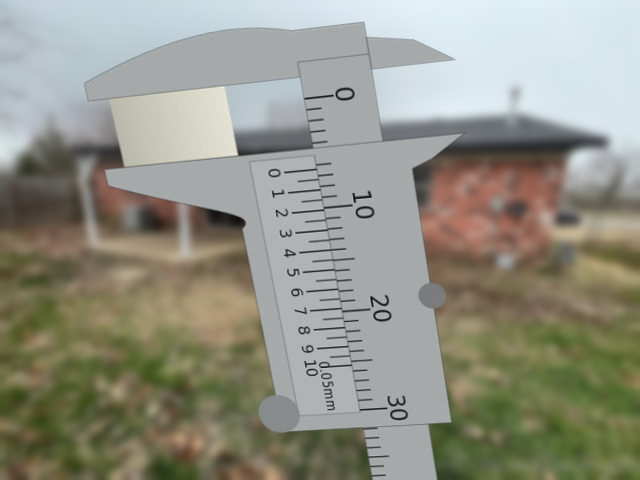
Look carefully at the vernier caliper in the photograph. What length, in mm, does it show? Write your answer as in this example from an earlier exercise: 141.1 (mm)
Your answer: 6.4 (mm)
